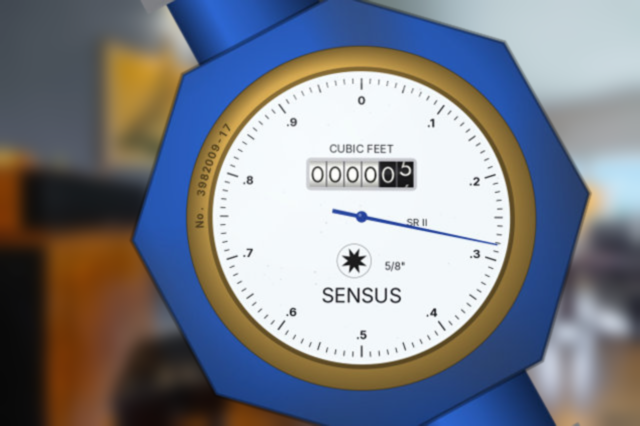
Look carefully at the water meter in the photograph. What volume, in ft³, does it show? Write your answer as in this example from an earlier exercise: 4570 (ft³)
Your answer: 5.28 (ft³)
